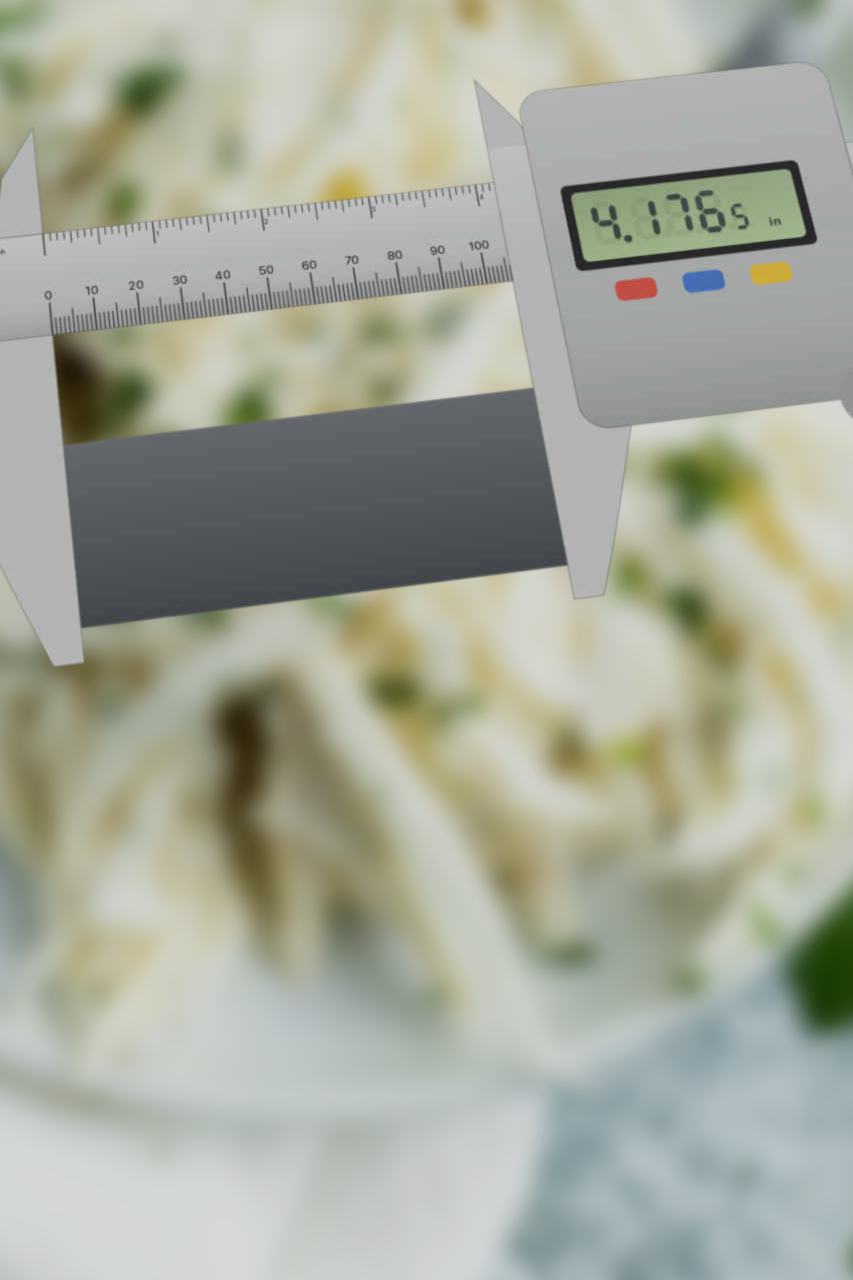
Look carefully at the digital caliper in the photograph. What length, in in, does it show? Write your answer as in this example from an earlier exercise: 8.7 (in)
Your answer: 4.1765 (in)
